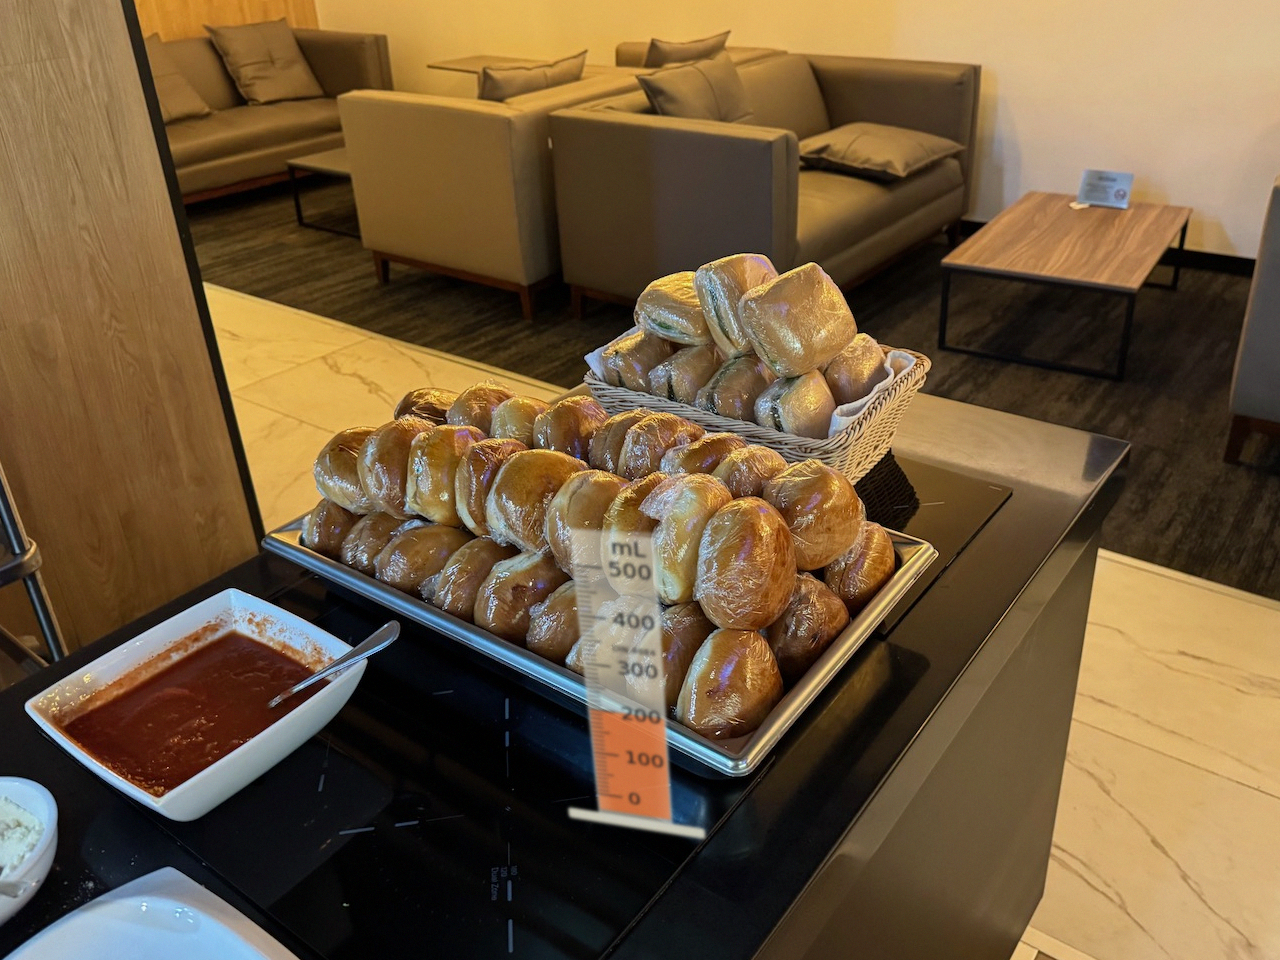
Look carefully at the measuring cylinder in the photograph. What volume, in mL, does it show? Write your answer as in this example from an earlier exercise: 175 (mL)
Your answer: 200 (mL)
